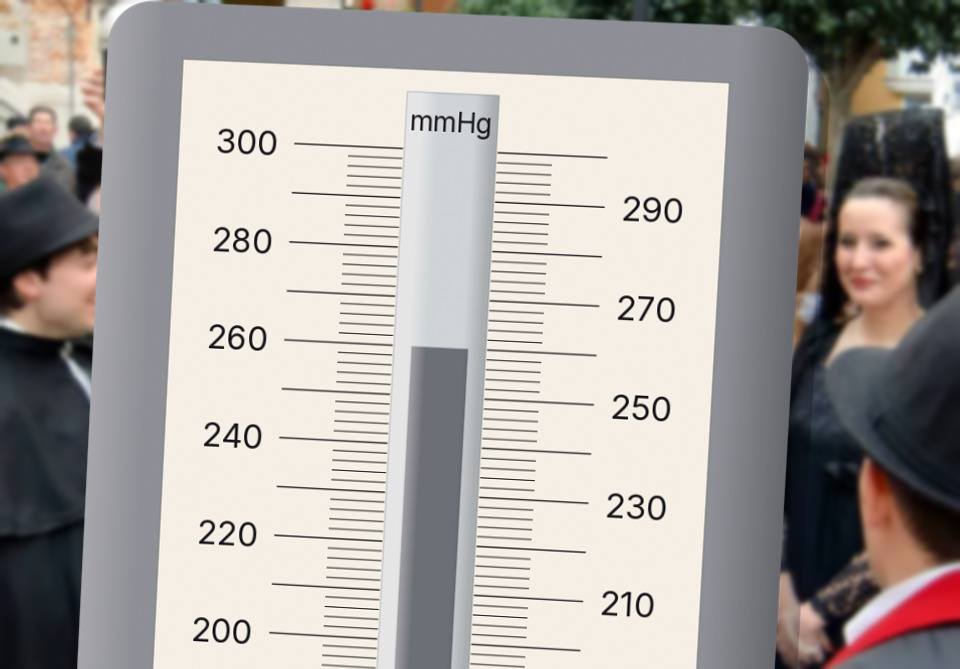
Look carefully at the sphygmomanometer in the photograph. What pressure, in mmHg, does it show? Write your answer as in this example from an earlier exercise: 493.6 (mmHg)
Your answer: 260 (mmHg)
